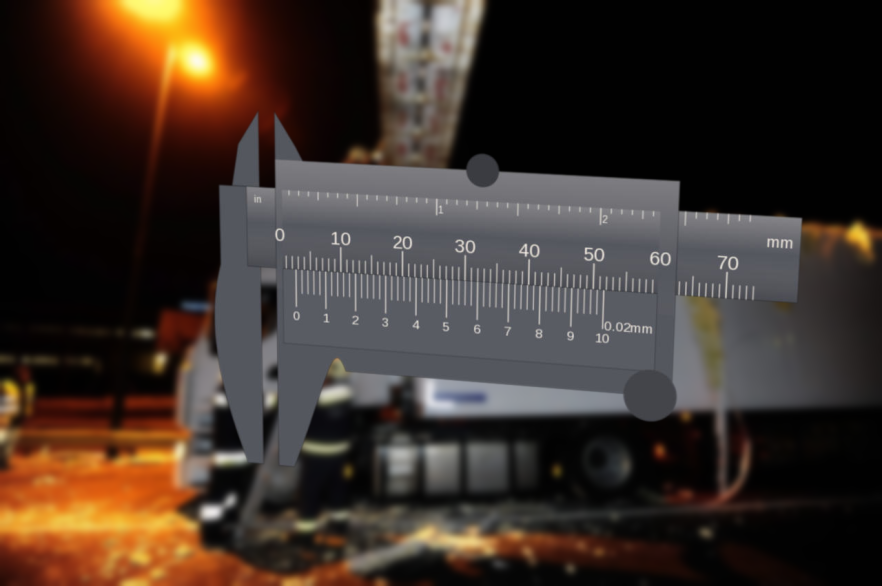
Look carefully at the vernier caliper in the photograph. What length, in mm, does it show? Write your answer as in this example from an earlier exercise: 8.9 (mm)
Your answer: 2.6 (mm)
